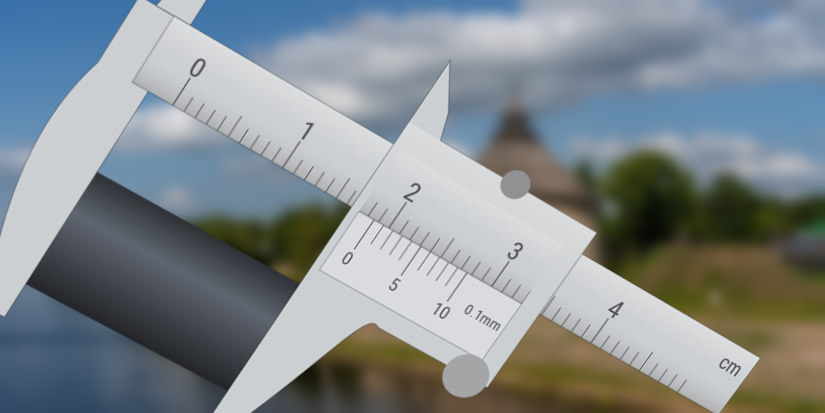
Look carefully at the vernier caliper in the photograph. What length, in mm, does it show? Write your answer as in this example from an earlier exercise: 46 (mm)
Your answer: 18.6 (mm)
